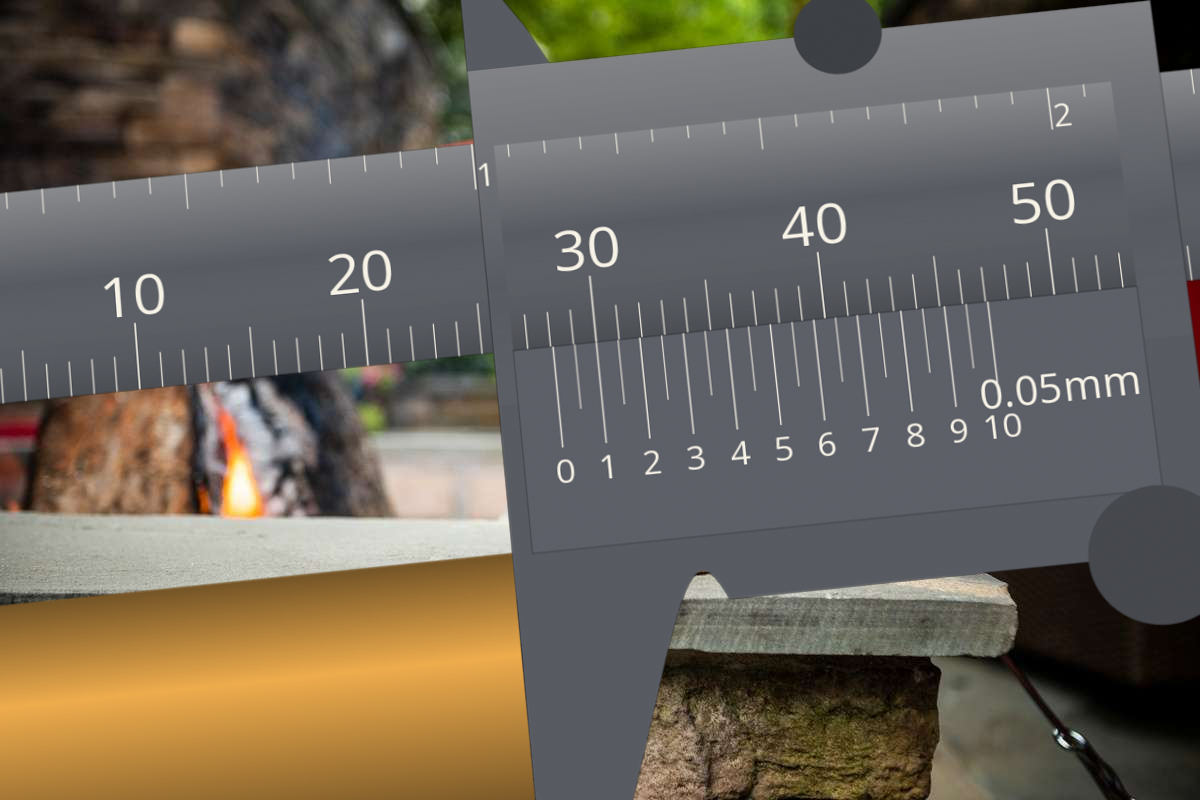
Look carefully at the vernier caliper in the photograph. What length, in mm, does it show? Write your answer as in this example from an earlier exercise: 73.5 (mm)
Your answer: 28.1 (mm)
